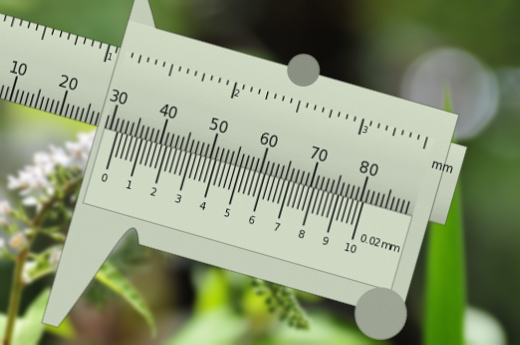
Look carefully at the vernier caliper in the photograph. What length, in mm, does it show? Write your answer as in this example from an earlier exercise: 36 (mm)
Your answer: 31.5 (mm)
